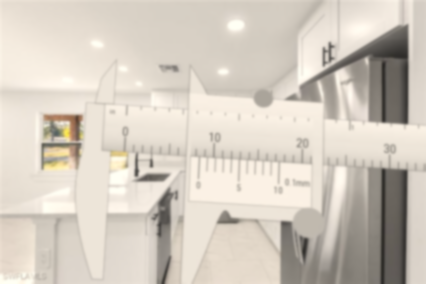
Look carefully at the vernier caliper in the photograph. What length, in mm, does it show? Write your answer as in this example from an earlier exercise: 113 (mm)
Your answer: 8.4 (mm)
